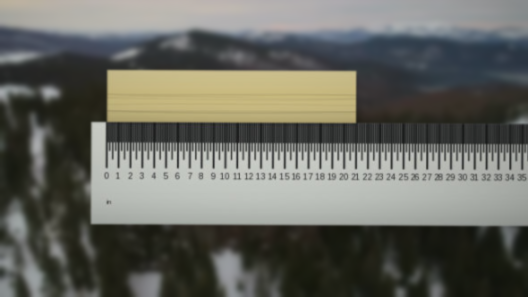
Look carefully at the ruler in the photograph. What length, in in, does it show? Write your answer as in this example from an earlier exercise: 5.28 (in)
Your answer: 21 (in)
